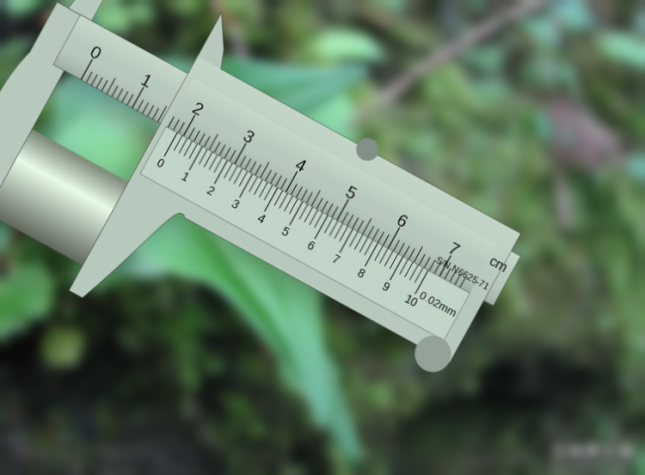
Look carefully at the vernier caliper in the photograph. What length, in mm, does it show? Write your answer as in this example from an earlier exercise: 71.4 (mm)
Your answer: 18.8 (mm)
